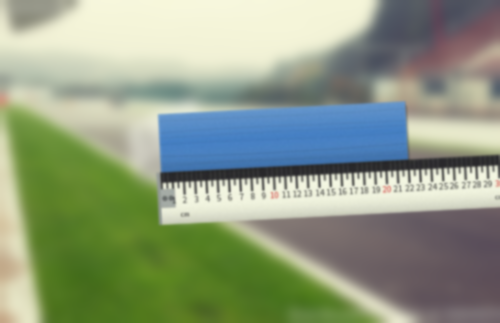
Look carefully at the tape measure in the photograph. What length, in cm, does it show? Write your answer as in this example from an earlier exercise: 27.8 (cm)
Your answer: 22 (cm)
